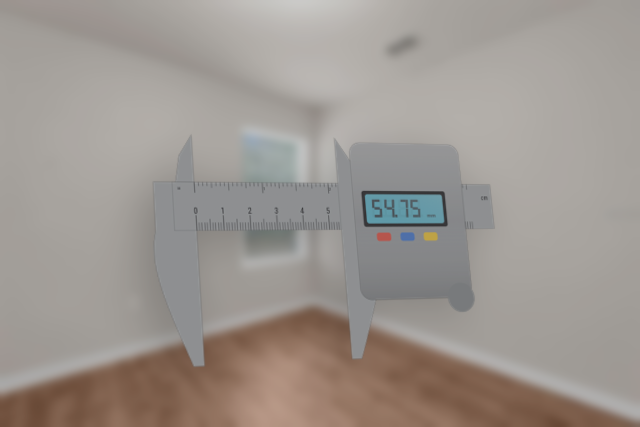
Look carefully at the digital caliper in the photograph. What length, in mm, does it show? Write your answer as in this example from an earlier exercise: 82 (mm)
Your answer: 54.75 (mm)
